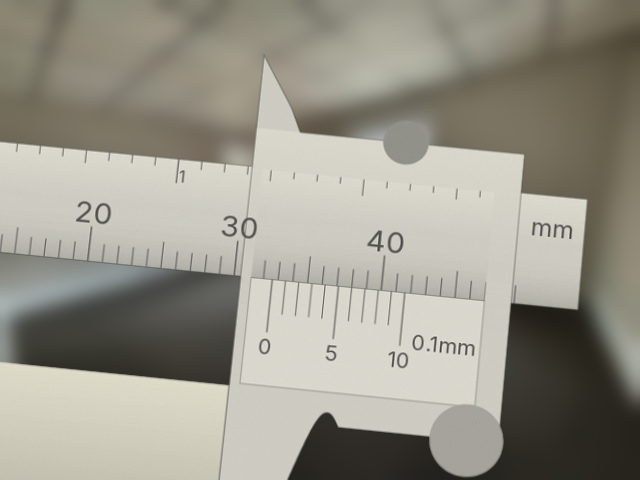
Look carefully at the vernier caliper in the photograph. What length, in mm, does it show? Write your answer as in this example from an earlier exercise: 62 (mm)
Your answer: 32.6 (mm)
